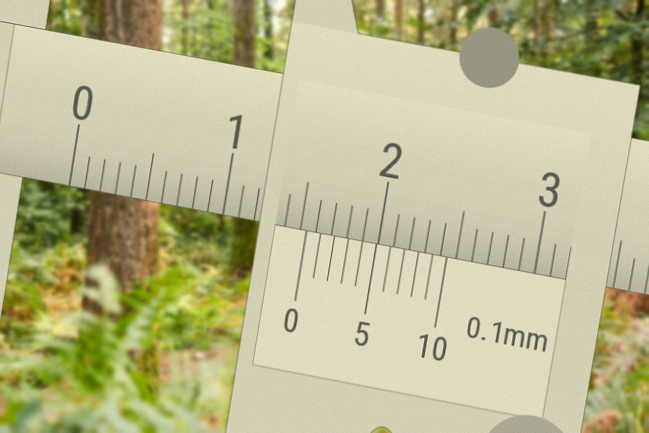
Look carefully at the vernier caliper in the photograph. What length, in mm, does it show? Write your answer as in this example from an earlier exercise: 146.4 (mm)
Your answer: 15.4 (mm)
